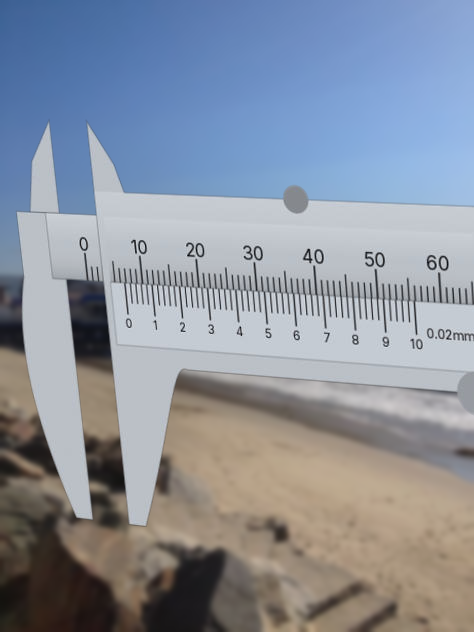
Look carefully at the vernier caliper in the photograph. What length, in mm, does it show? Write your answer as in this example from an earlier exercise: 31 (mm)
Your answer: 6.8 (mm)
